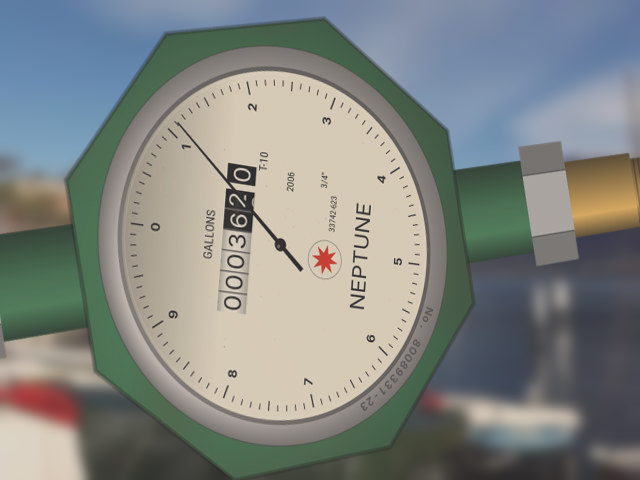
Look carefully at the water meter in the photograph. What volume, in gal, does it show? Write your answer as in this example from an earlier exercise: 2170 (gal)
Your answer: 3621.1 (gal)
